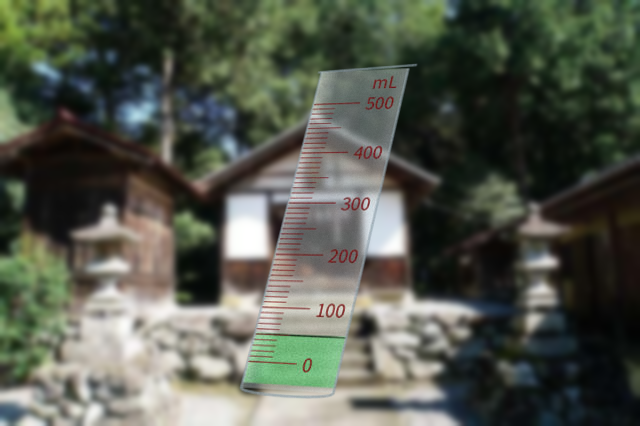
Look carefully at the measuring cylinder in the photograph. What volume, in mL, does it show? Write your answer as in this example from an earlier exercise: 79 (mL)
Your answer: 50 (mL)
